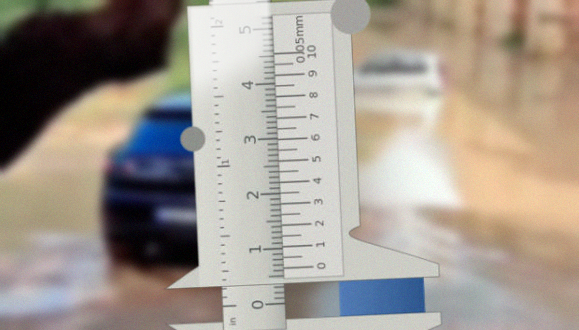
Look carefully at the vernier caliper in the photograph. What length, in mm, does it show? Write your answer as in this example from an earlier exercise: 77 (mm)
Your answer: 6.4 (mm)
